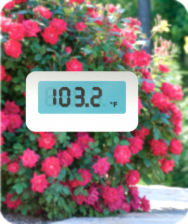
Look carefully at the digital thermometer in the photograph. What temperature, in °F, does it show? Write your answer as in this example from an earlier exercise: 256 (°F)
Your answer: 103.2 (°F)
